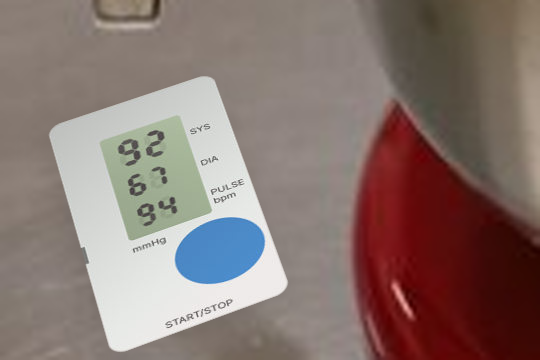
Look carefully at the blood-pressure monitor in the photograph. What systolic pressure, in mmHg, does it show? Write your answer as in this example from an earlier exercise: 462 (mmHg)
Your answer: 92 (mmHg)
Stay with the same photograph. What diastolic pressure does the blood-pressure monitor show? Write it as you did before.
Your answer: 67 (mmHg)
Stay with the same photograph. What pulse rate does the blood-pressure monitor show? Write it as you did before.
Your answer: 94 (bpm)
